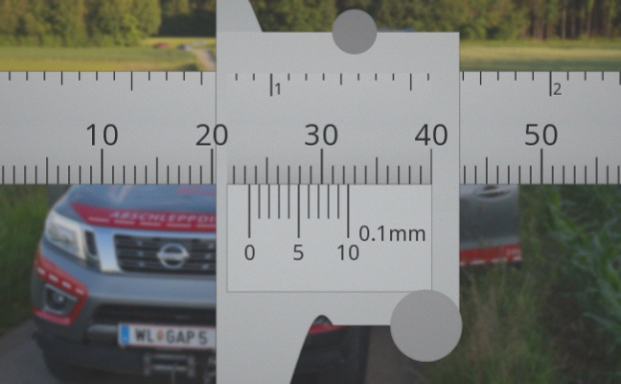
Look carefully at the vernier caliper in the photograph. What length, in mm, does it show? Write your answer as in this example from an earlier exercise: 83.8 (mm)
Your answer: 23.4 (mm)
